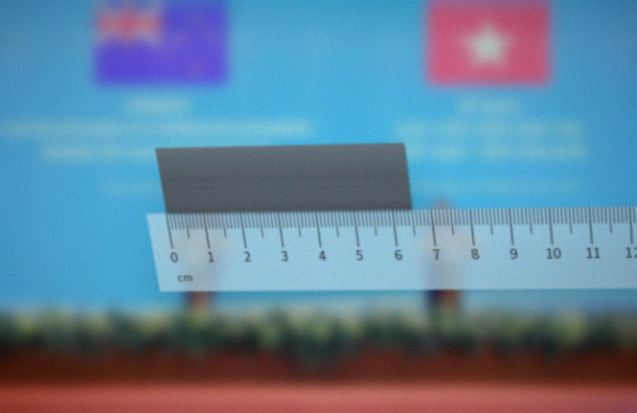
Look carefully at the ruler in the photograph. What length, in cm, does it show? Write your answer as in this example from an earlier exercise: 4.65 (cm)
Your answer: 6.5 (cm)
